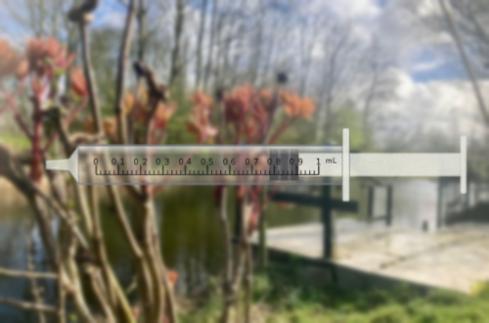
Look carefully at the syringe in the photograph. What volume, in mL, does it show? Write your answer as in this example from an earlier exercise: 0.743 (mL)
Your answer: 0.78 (mL)
